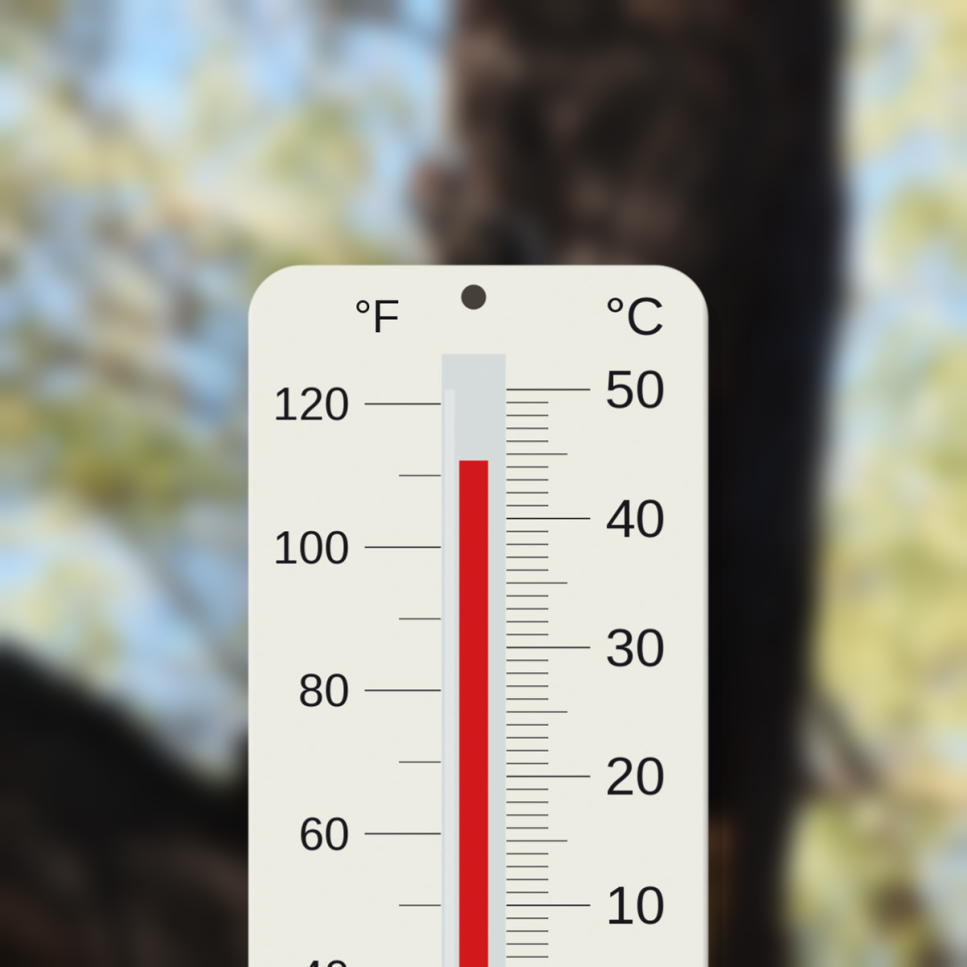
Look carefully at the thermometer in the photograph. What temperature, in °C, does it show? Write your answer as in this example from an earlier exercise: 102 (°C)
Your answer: 44.5 (°C)
